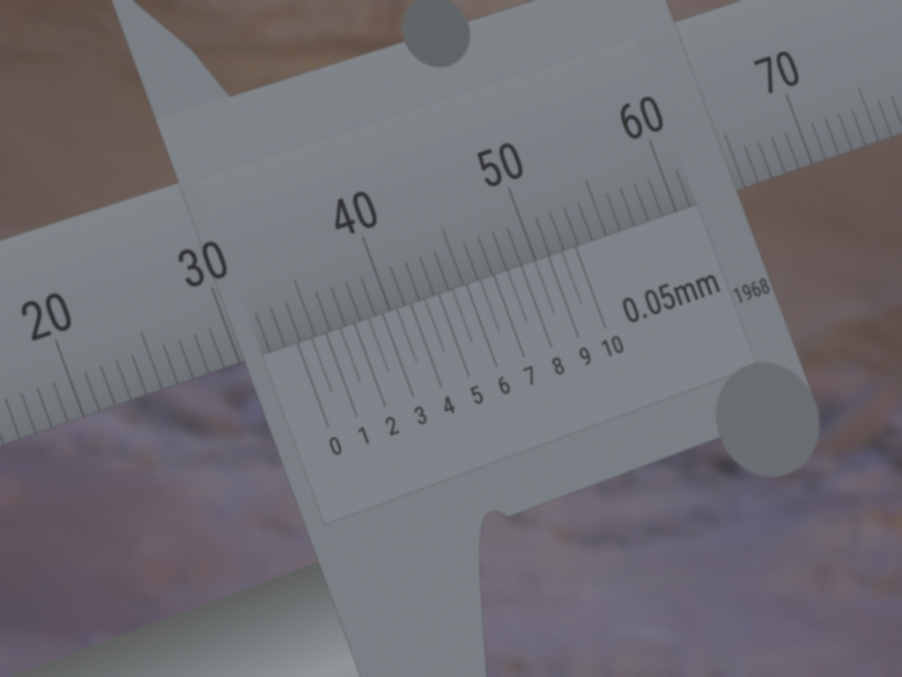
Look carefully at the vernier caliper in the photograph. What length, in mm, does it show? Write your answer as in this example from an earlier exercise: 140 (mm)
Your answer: 33.8 (mm)
